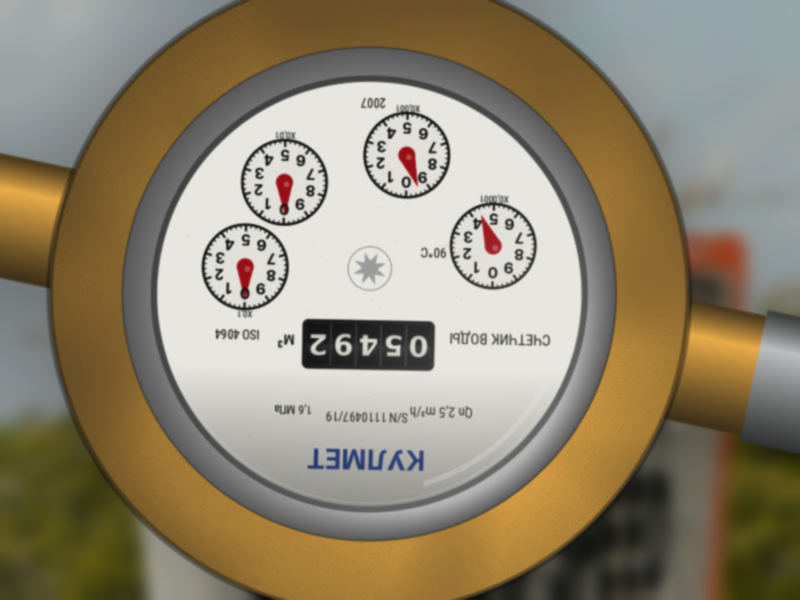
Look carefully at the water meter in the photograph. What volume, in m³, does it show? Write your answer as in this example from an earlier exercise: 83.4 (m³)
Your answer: 5491.9994 (m³)
